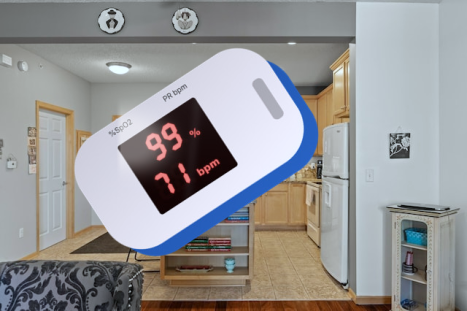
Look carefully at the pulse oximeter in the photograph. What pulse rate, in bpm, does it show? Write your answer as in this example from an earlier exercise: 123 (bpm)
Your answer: 71 (bpm)
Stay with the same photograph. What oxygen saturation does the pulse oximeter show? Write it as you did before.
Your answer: 99 (%)
